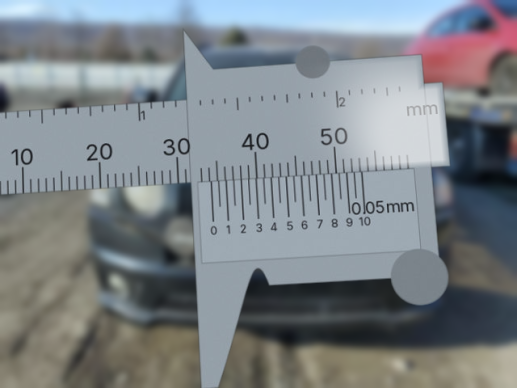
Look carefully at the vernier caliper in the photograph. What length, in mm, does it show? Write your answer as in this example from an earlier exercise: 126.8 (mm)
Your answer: 34.2 (mm)
